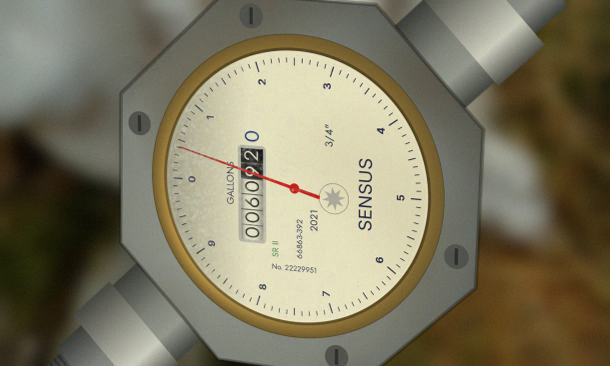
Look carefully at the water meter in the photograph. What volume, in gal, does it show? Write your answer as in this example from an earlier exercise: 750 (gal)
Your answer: 60920.4 (gal)
